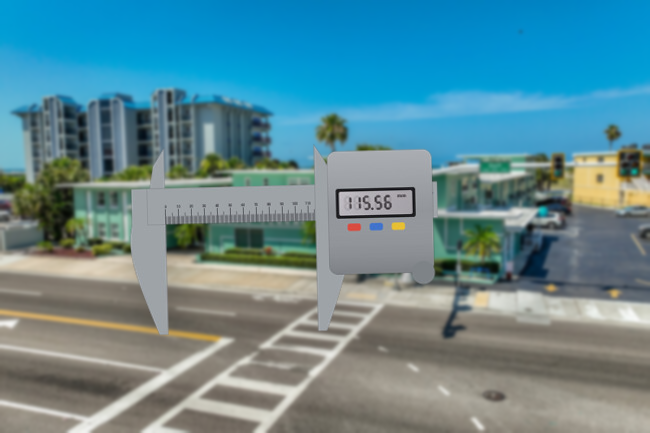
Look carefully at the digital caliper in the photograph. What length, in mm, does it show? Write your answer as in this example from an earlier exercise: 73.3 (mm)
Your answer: 115.56 (mm)
